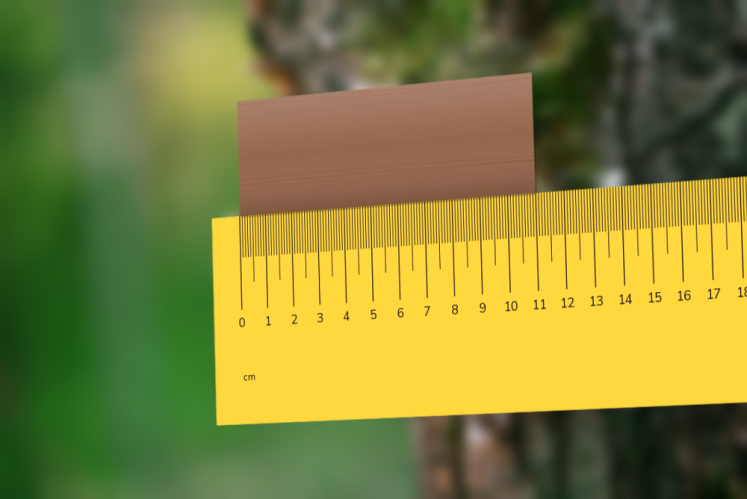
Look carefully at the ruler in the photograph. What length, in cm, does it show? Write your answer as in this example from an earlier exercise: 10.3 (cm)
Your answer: 11 (cm)
